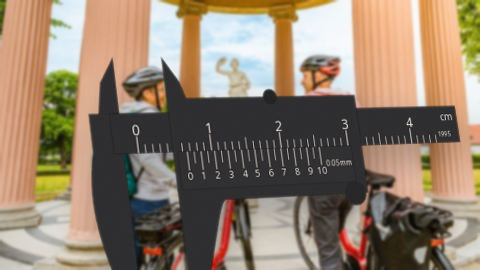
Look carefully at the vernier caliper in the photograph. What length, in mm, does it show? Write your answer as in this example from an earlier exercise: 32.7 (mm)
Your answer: 6.6 (mm)
